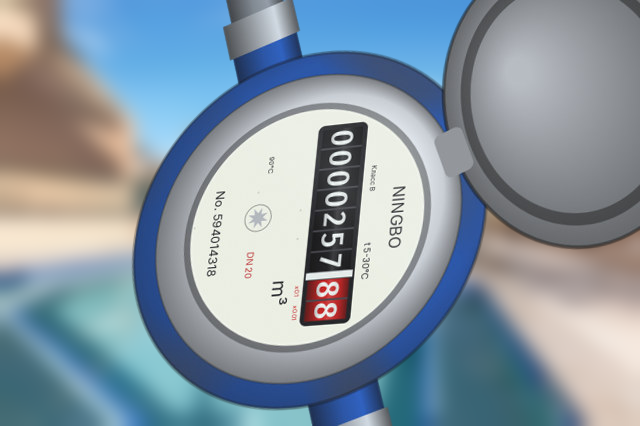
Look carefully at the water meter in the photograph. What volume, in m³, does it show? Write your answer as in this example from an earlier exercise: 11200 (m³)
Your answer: 257.88 (m³)
